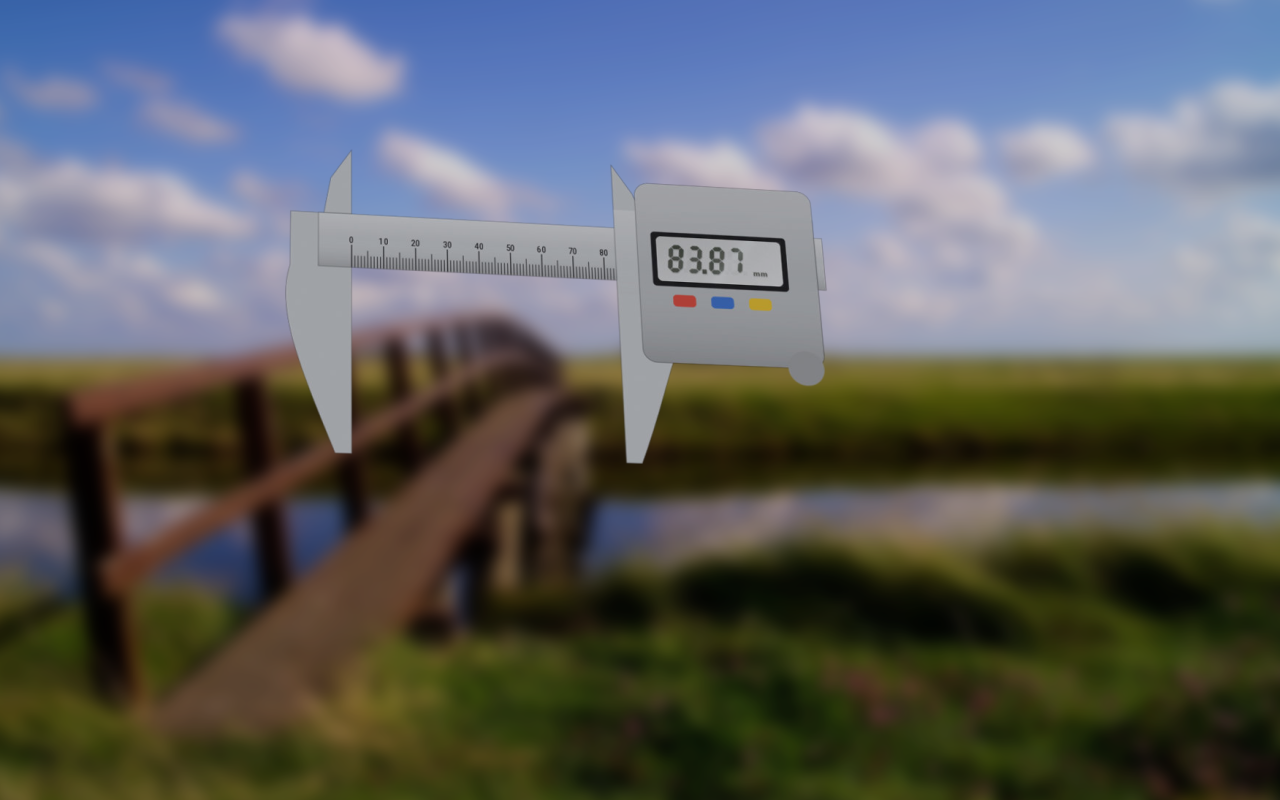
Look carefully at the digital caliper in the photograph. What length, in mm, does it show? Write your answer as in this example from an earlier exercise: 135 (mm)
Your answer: 83.87 (mm)
